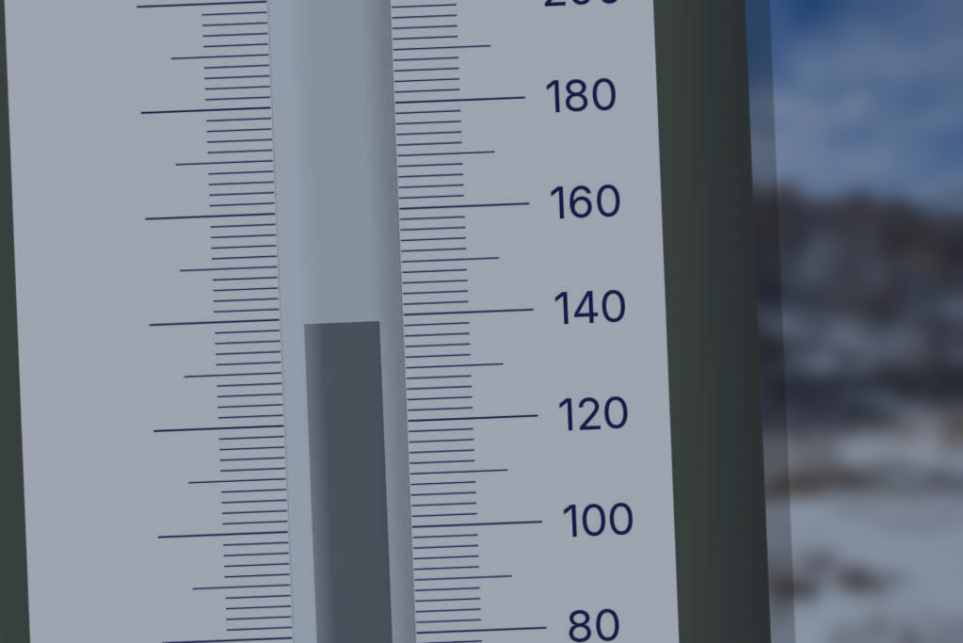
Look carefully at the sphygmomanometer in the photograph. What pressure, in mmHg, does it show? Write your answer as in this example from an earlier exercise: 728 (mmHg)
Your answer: 139 (mmHg)
